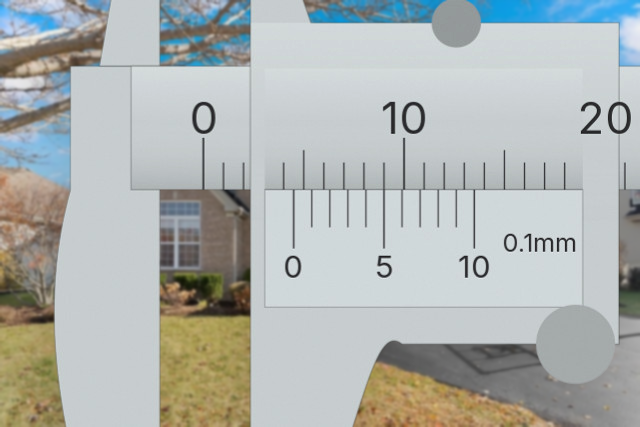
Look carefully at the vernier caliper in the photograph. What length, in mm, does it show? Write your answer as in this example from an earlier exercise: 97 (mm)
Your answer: 4.5 (mm)
